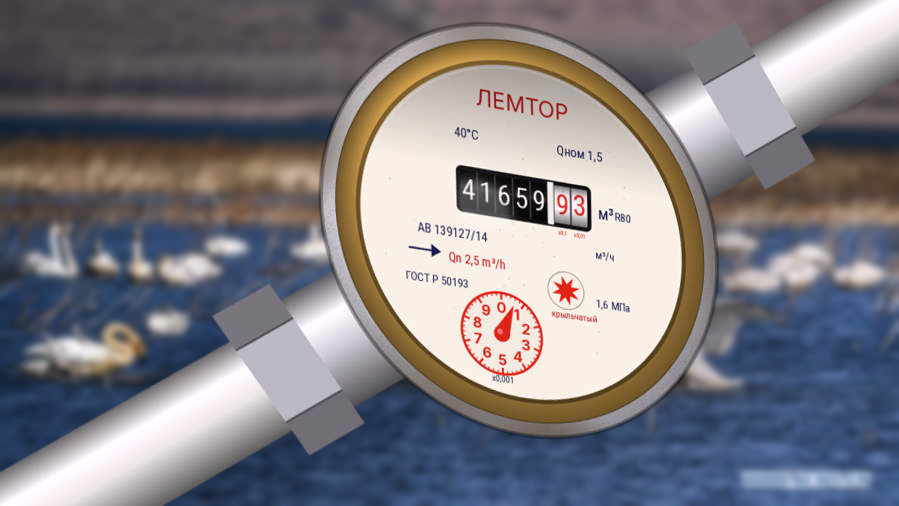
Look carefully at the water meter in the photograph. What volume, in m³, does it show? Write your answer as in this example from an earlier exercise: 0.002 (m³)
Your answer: 41659.930 (m³)
